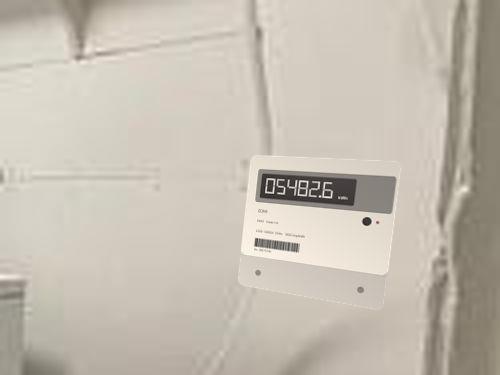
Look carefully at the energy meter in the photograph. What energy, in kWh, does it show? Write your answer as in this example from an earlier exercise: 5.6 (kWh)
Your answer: 5482.6 (kWh)
